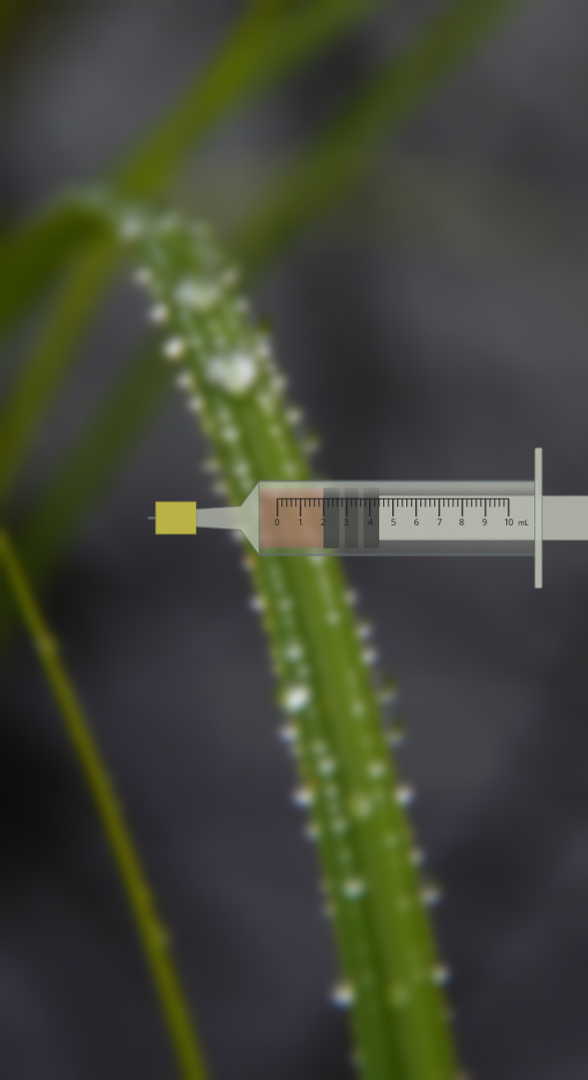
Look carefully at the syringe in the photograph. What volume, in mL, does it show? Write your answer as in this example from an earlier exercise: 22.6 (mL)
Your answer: 2 (mL)
